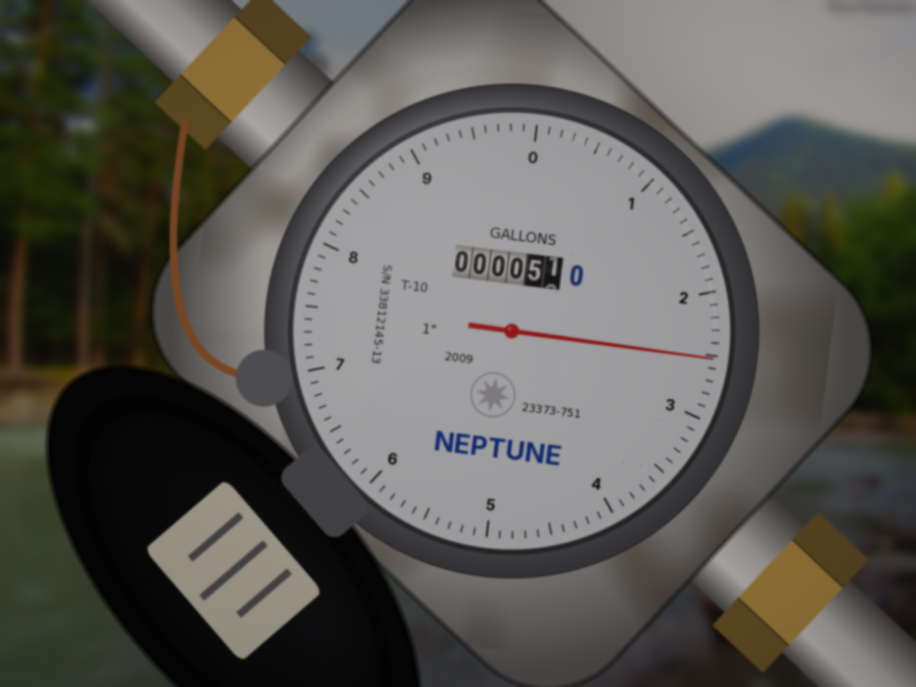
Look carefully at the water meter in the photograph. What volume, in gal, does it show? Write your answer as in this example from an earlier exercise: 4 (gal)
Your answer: 512.5 (gal)
